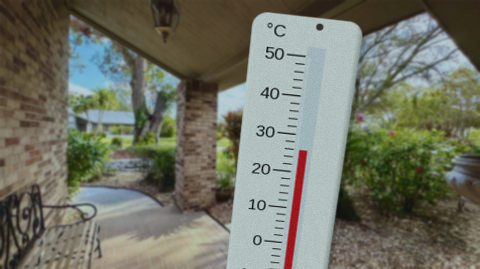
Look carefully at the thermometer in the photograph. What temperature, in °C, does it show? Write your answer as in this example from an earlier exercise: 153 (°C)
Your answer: 26 (°C)
